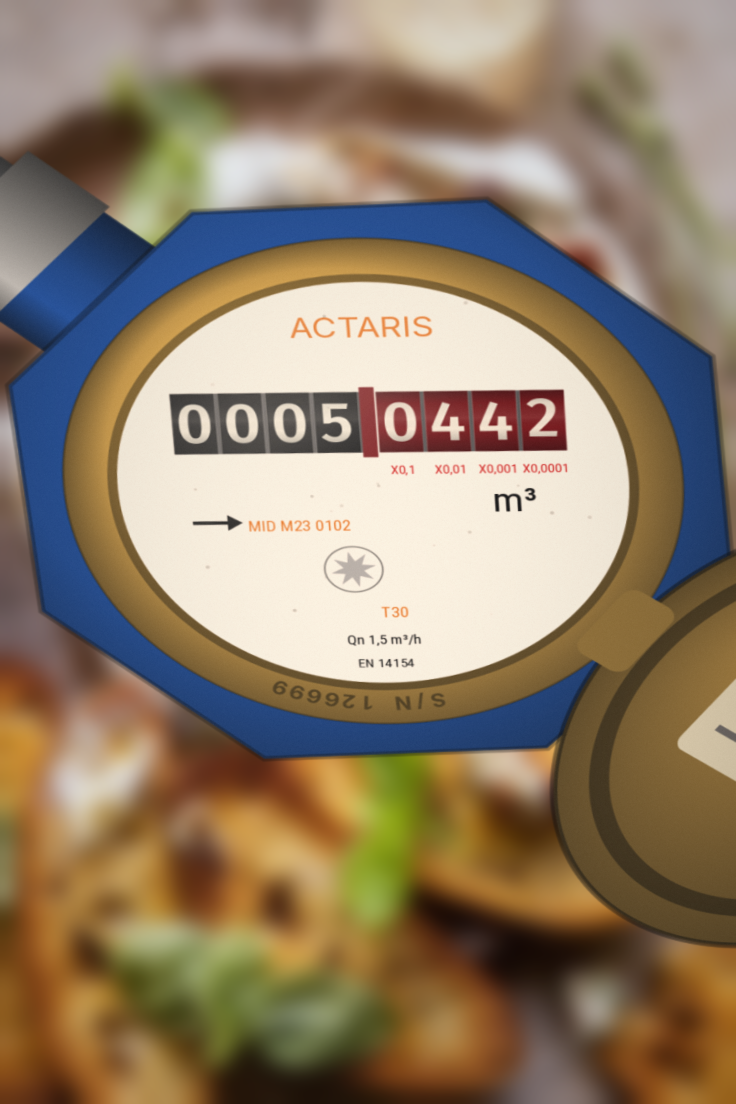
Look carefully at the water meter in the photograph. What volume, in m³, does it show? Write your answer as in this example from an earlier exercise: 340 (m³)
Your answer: 5.0442 (m³)
